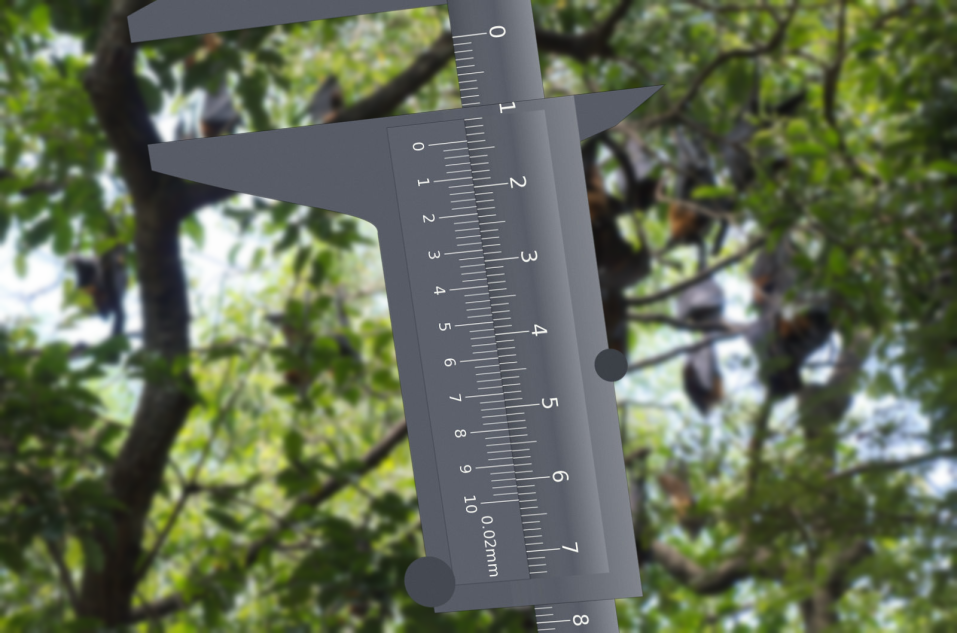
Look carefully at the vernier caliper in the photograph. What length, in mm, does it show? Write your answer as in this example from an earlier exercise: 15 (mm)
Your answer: 13.8 (mm)
